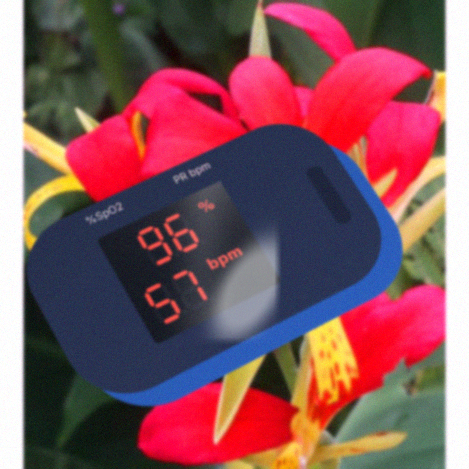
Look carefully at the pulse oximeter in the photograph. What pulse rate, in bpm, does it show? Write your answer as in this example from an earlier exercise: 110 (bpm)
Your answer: 57 (bpm)
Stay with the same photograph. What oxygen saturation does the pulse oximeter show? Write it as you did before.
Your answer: 96 (%)
